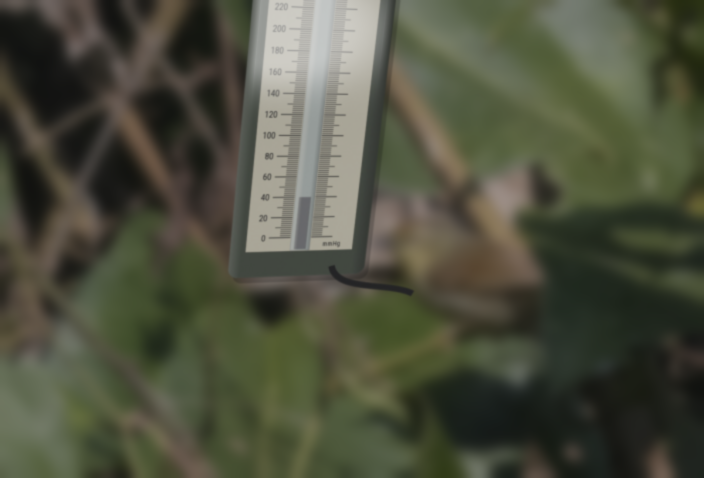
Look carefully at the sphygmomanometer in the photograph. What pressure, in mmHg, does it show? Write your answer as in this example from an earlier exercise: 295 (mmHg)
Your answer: 40 (mmHg)
